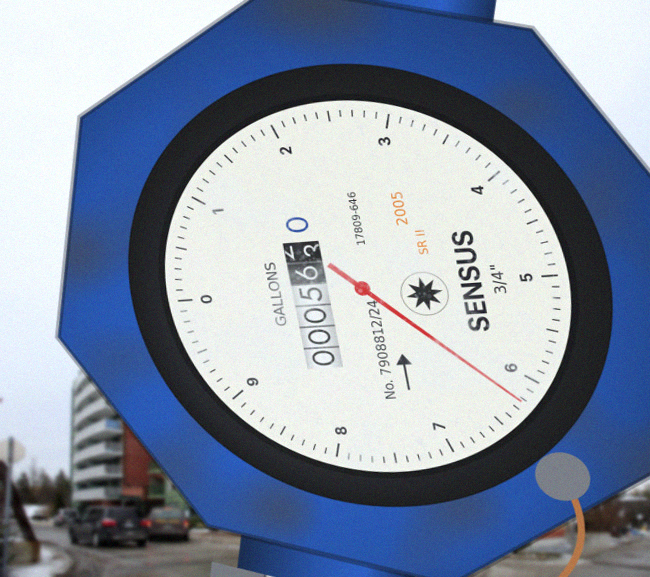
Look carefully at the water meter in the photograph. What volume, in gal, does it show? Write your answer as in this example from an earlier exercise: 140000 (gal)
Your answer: 5626.2 (gal)
